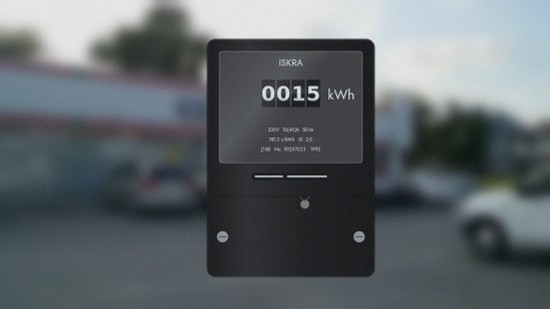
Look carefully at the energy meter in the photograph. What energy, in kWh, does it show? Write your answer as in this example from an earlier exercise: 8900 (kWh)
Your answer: 15 (kWh)
